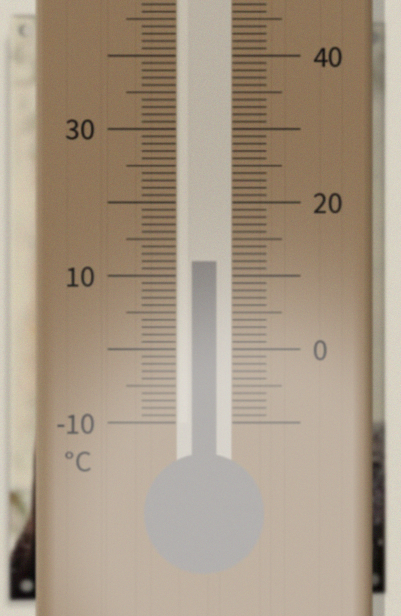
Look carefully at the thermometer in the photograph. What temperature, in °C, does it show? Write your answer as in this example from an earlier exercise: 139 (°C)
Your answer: 12 (°C)
